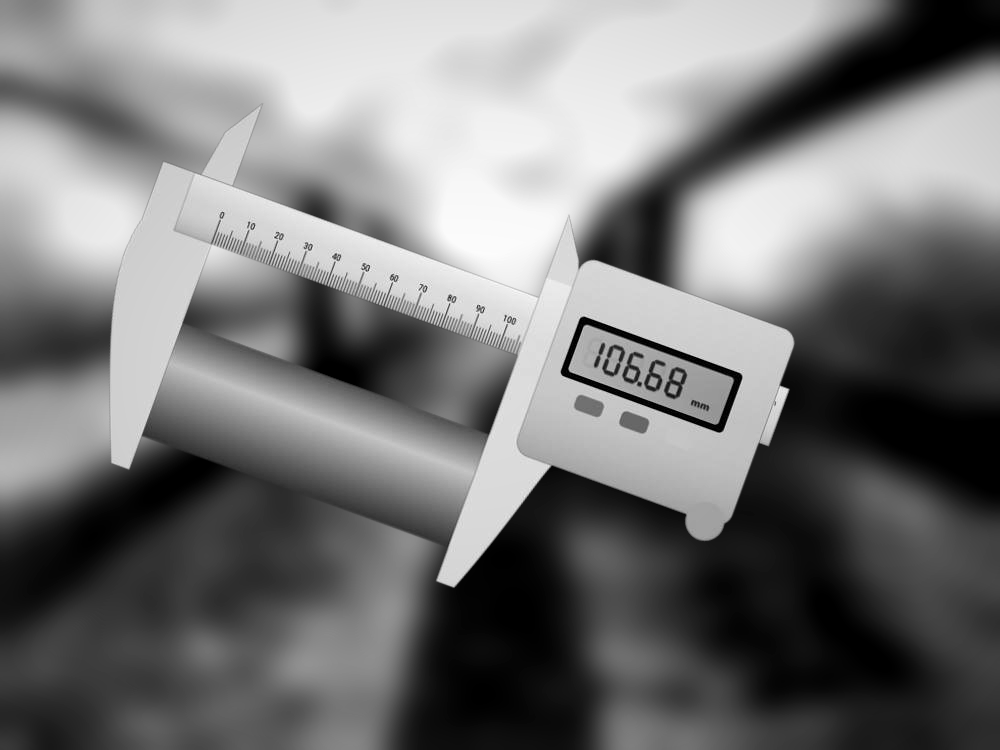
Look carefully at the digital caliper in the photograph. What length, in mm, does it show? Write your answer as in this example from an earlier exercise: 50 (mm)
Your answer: 106.68 (mm)
